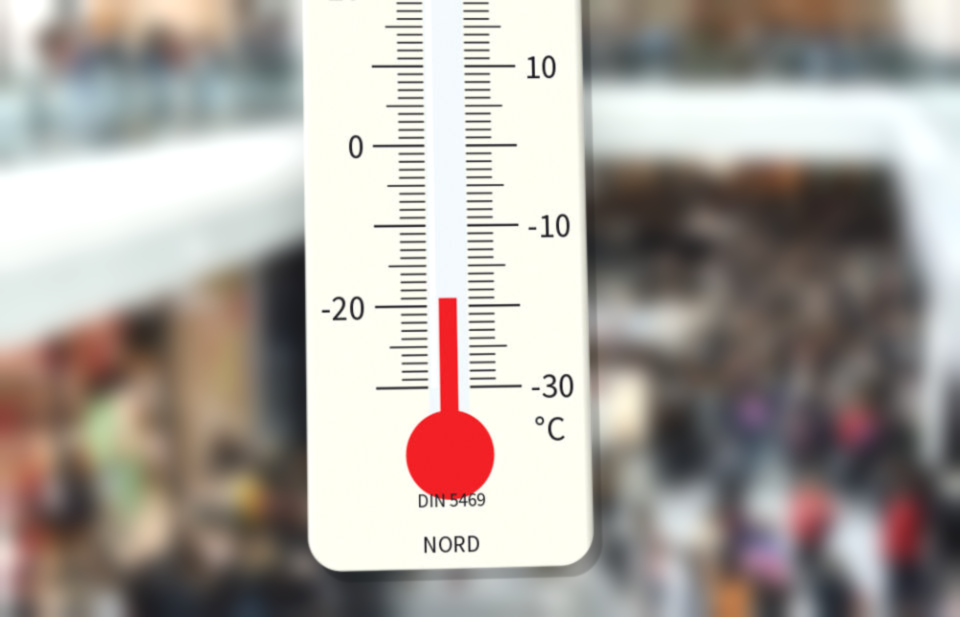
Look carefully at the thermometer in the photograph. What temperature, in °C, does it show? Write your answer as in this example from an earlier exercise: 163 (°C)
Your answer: -19 (°C)
